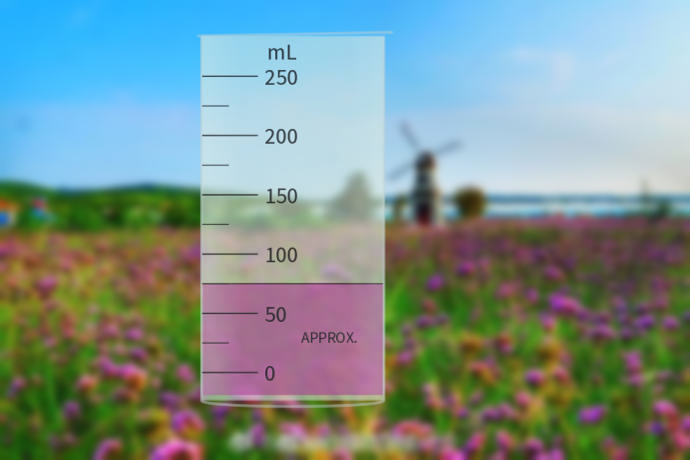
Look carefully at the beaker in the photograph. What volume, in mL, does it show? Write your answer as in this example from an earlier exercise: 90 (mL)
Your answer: 75 (mL)
